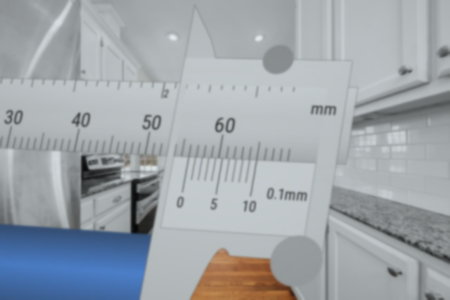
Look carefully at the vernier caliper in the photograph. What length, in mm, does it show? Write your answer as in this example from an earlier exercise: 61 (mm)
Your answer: 56.0 (mm)
